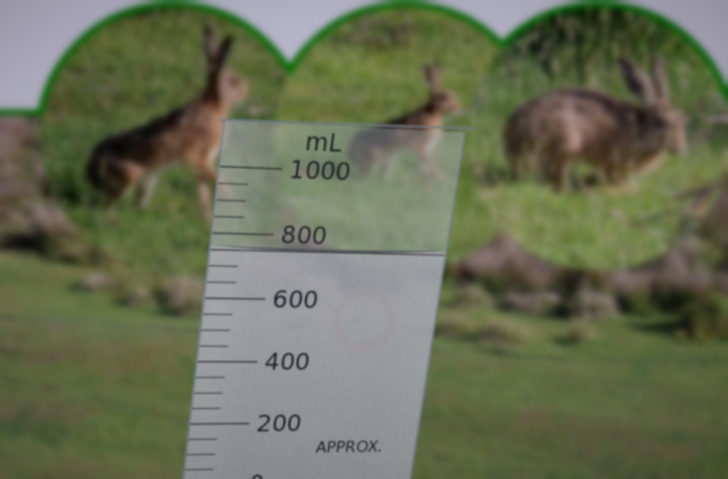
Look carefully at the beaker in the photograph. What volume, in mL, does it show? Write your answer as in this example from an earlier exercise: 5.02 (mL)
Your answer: 750 (mL)
